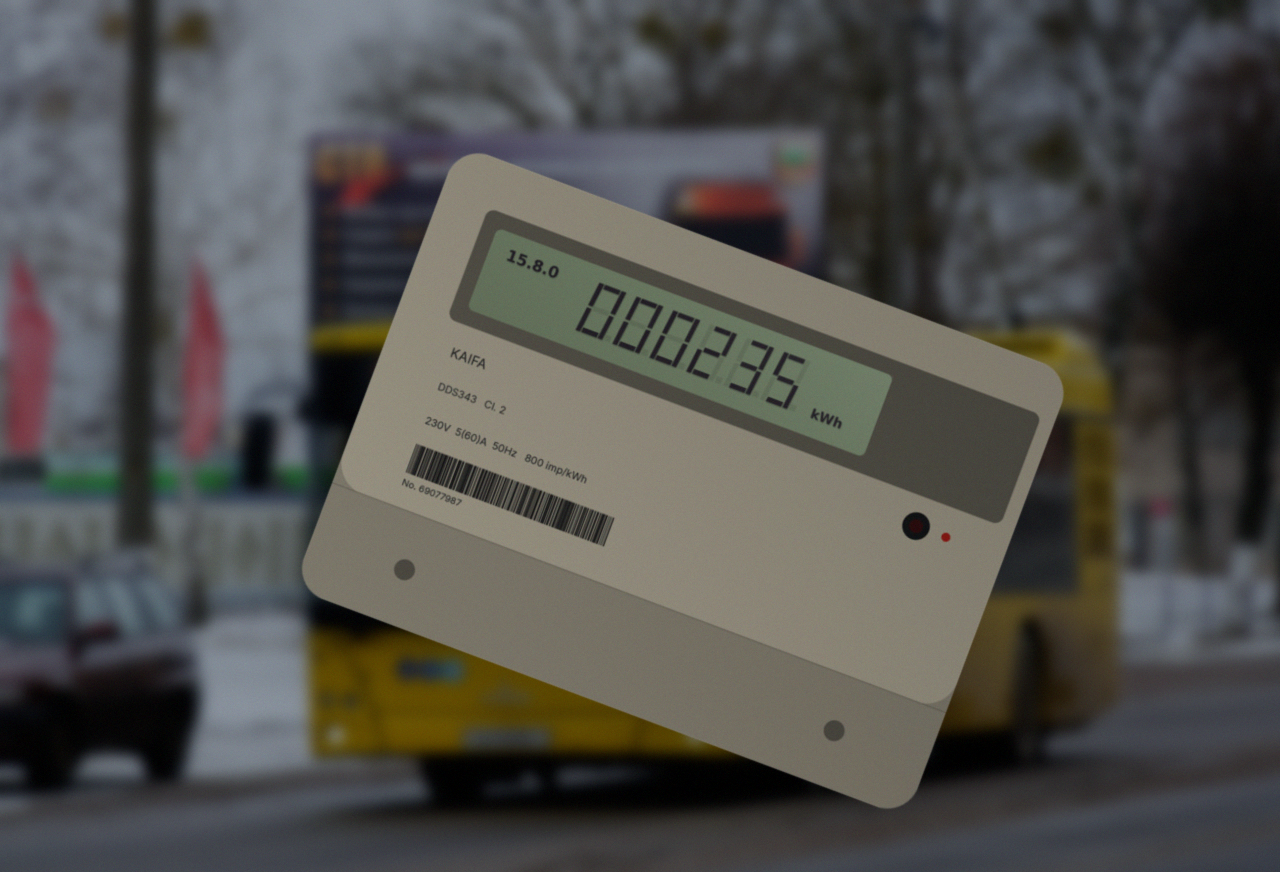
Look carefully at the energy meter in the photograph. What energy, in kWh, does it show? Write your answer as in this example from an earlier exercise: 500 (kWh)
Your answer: 235 (kWh)
